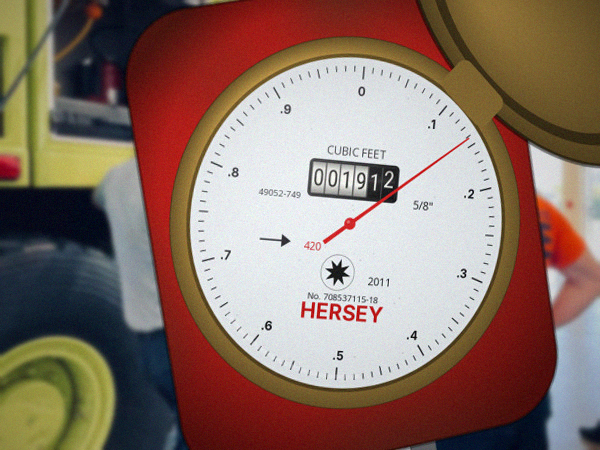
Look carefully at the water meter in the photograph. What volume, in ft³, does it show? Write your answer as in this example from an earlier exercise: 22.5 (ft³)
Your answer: 1912.14 (ft³)
